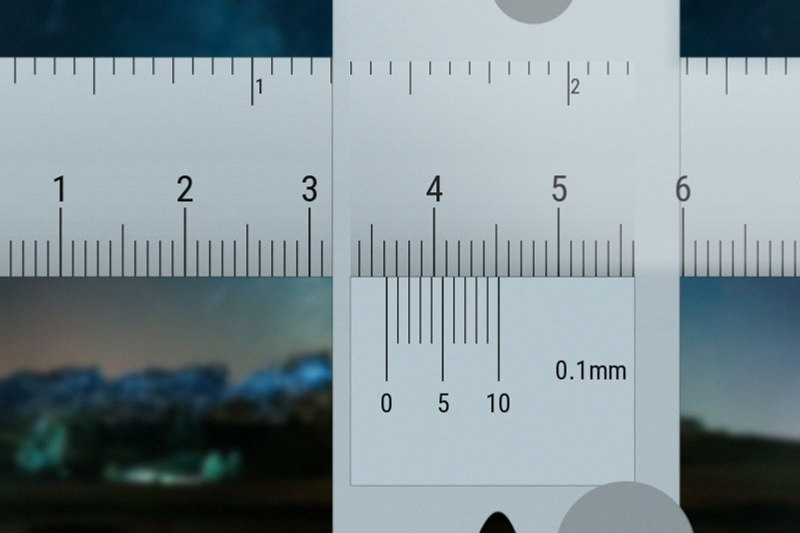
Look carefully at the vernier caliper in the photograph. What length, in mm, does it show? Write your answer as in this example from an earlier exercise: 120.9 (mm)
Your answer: 36.2 (mm)
